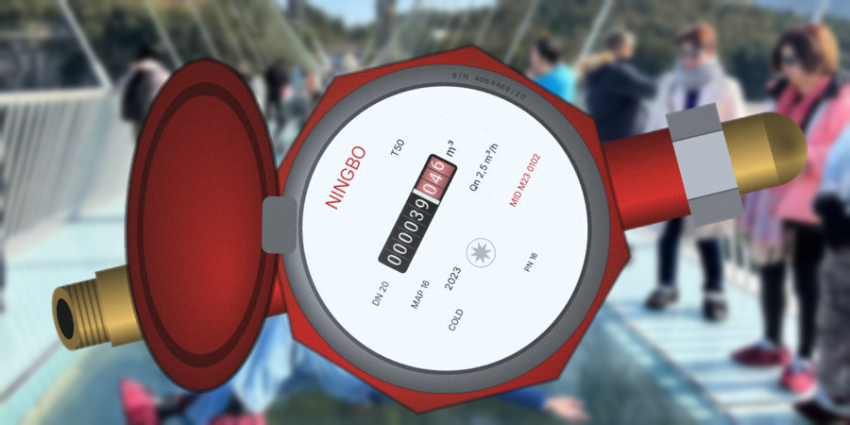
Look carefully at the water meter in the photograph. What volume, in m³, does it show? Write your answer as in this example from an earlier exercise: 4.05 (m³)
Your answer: 39.046 (m³)
